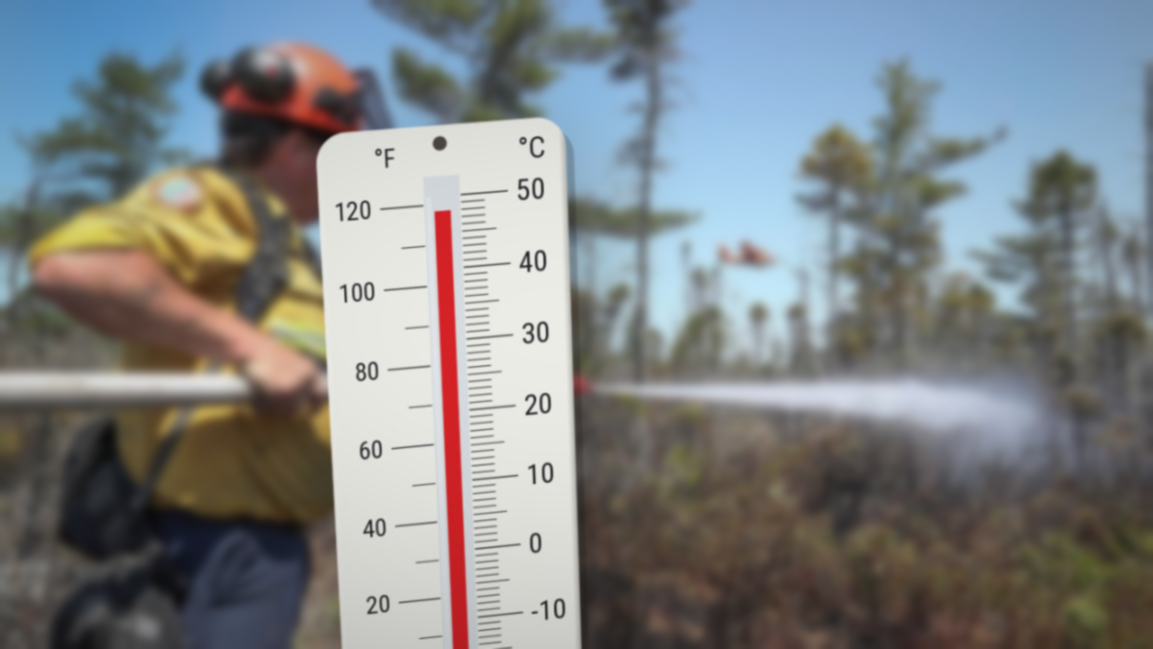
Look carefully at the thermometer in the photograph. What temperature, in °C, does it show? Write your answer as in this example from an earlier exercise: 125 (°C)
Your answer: 48 (°C)
